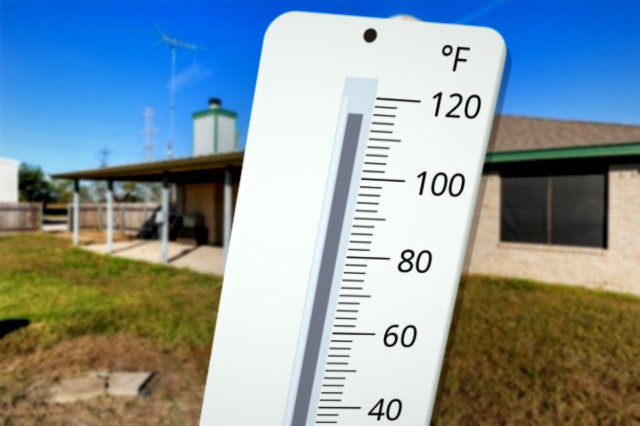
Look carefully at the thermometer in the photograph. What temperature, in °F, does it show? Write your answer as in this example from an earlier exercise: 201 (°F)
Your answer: 116 (°F)
